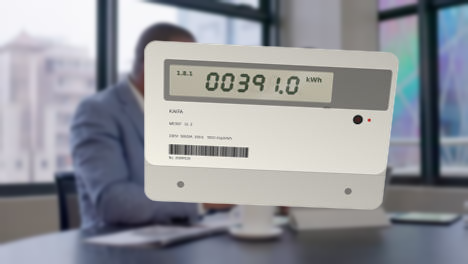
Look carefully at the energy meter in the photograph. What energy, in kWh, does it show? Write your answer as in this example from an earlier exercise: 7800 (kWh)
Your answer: 391.0 (kWh)
